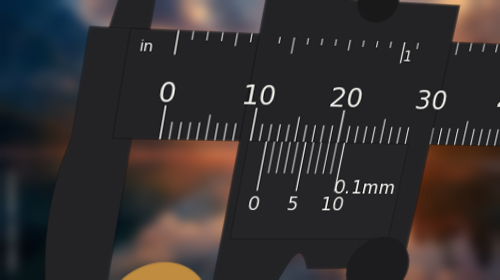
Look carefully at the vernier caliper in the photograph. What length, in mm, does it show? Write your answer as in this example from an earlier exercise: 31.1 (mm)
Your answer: 11.8 (mm)
